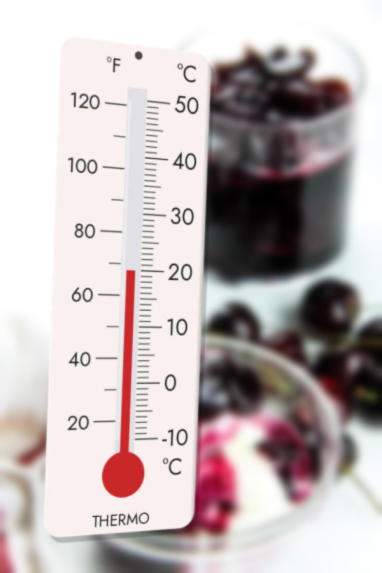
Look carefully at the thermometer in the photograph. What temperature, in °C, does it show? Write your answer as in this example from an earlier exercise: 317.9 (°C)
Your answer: 20 (°C)
